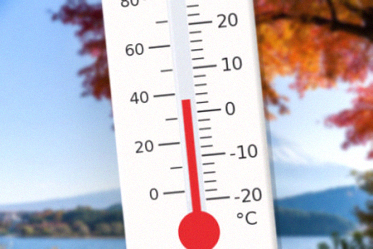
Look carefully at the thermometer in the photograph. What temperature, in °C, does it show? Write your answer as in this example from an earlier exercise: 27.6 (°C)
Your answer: 3 (°C)
